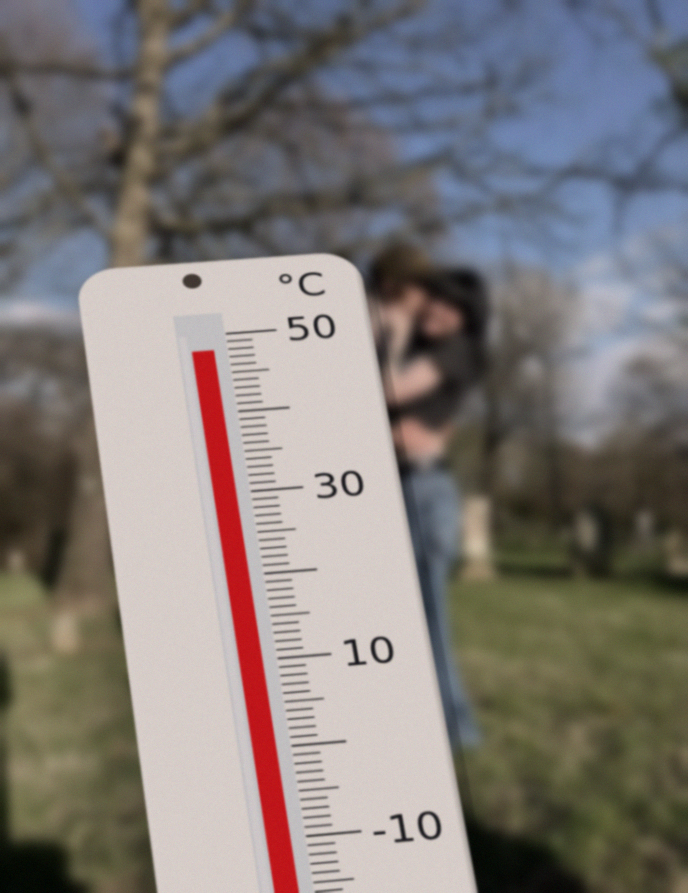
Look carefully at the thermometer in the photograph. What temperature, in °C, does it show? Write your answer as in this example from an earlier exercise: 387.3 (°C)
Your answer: 48 (°C)
